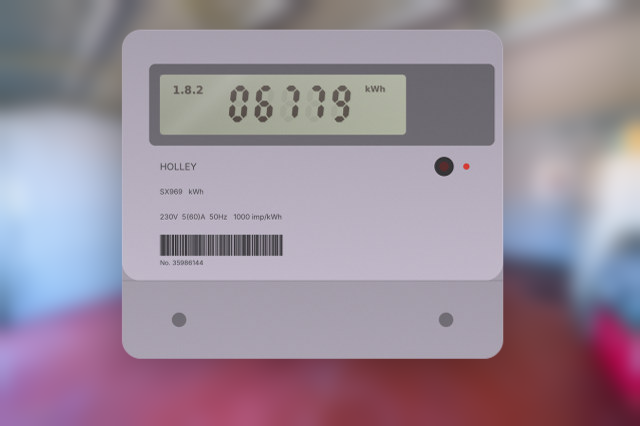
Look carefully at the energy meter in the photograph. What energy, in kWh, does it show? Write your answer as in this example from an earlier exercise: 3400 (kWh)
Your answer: 6779 (kWh)
